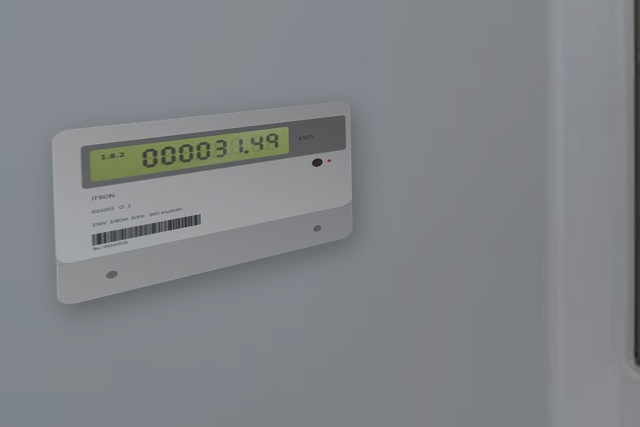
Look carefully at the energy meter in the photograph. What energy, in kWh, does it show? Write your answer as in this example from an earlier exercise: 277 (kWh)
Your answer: 31.49 (kWh)
